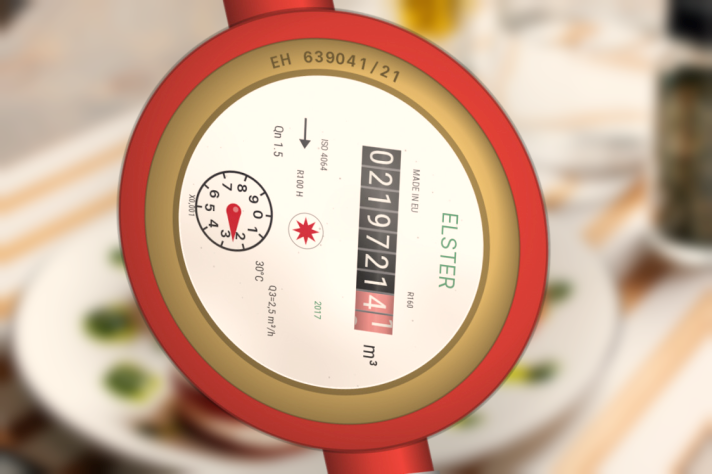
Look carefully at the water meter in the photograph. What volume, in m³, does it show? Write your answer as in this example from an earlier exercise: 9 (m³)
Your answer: 219721.412 (m³)
